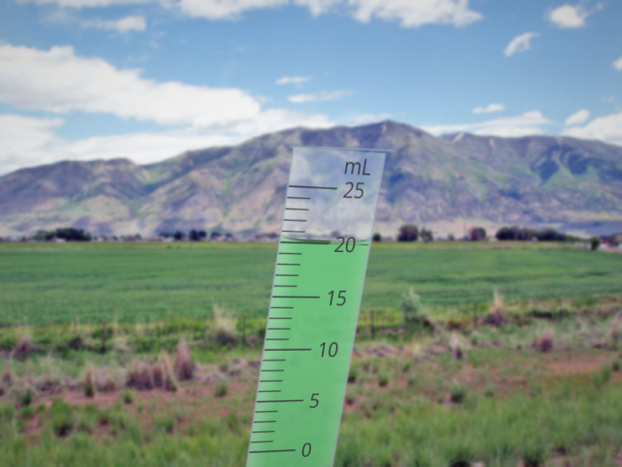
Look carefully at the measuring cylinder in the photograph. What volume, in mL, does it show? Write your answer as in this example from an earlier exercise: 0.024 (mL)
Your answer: 20 (mL)
